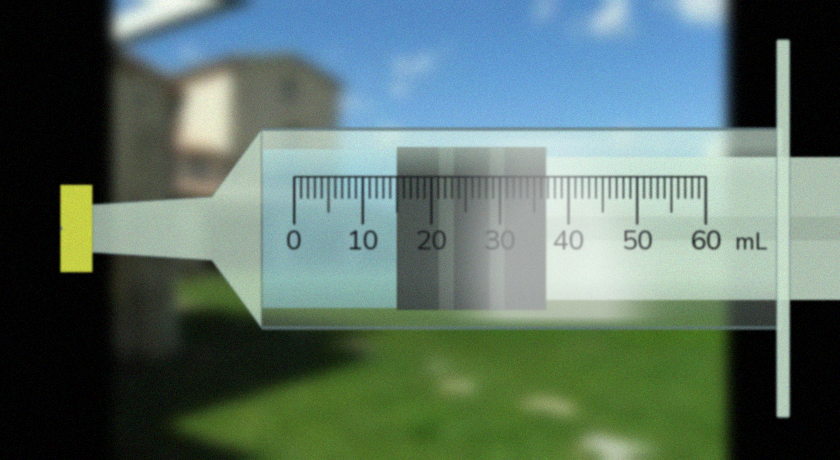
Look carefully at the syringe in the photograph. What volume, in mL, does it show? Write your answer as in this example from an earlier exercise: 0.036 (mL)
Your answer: 15 (mL)
